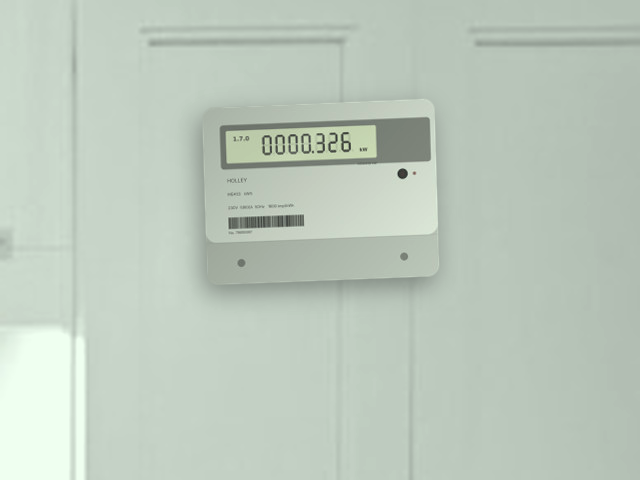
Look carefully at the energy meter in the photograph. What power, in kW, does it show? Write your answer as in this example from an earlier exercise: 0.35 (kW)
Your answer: 0.326 (kW)
